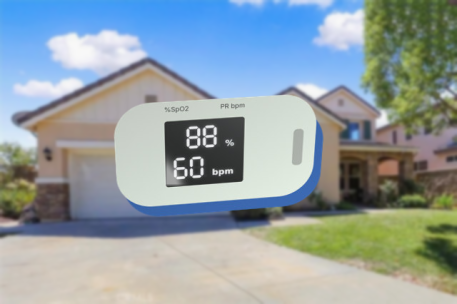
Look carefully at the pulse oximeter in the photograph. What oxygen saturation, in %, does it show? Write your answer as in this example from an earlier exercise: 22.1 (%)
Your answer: 88 (%)
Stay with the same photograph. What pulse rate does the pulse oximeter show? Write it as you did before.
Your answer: 60 (bpm)
